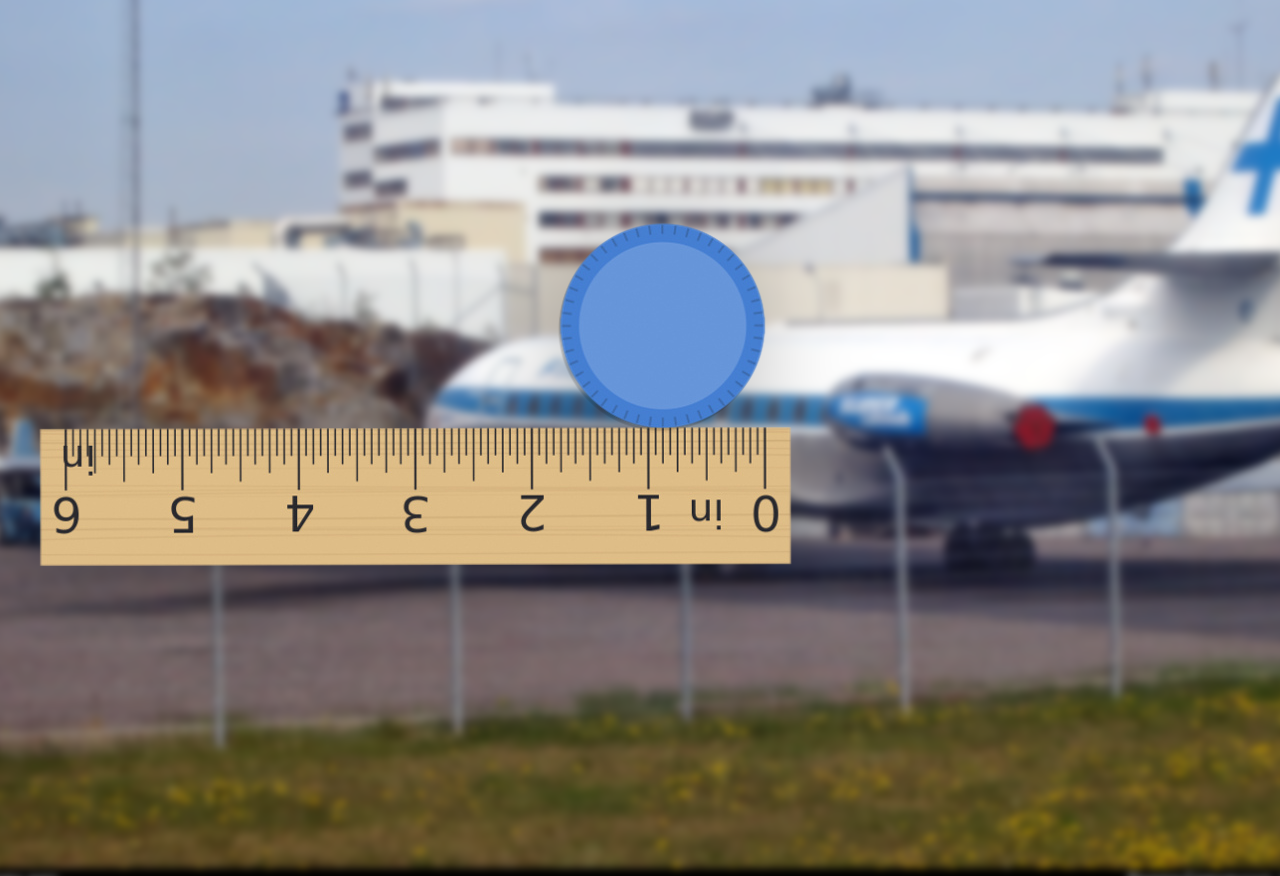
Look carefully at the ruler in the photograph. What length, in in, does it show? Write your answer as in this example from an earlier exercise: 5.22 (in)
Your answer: 1.75 (in)
